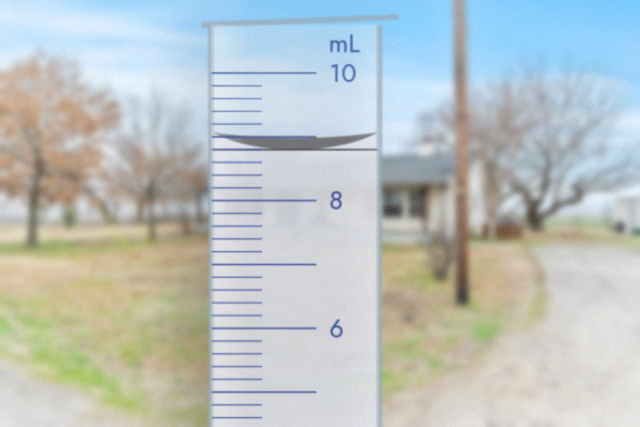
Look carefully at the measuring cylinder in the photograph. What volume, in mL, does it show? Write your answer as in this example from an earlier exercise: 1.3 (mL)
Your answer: 8.8 (mL)
